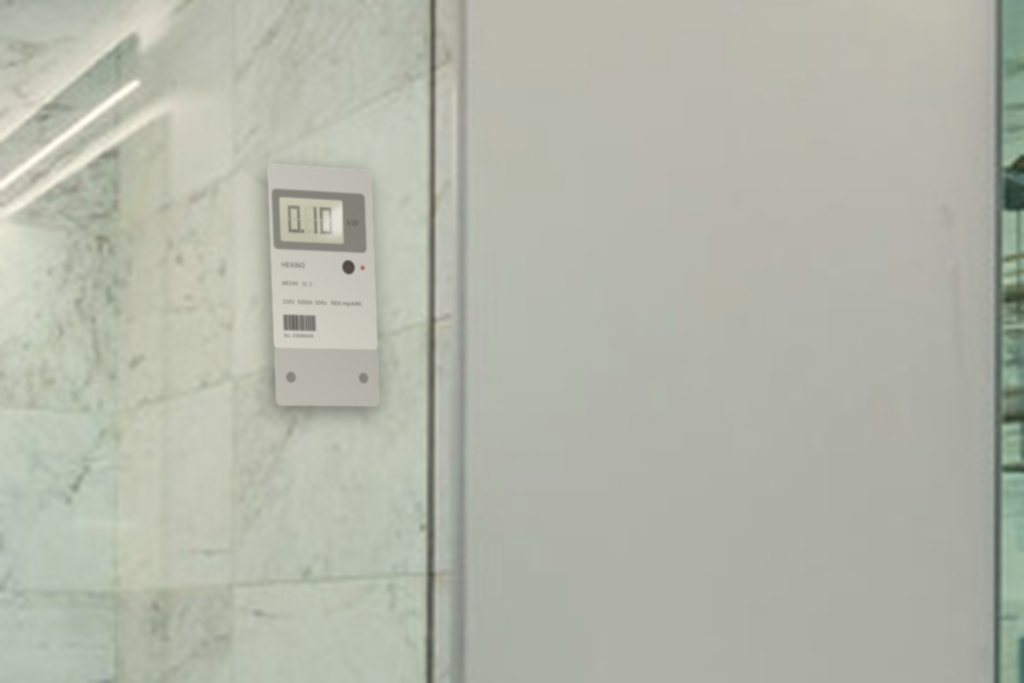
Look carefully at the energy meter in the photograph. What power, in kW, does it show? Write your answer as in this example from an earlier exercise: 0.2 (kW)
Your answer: 0.10 (kW)
